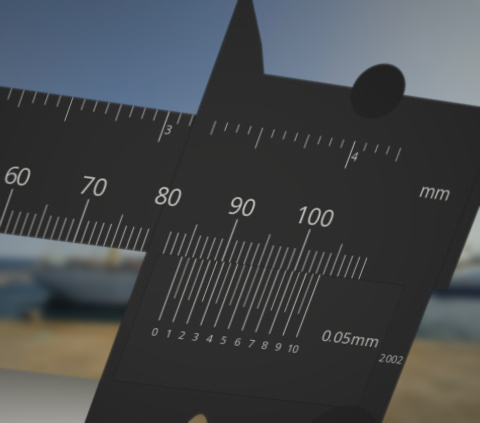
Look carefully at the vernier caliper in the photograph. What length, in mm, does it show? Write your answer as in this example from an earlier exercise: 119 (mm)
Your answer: 84.6 (mm)
